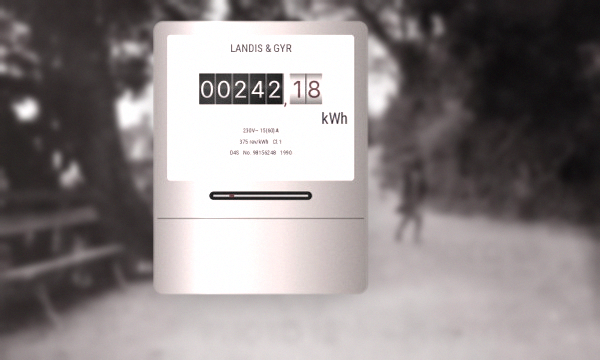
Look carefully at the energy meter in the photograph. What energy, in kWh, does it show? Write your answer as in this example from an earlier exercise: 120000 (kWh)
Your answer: 242.18 (kWh)
